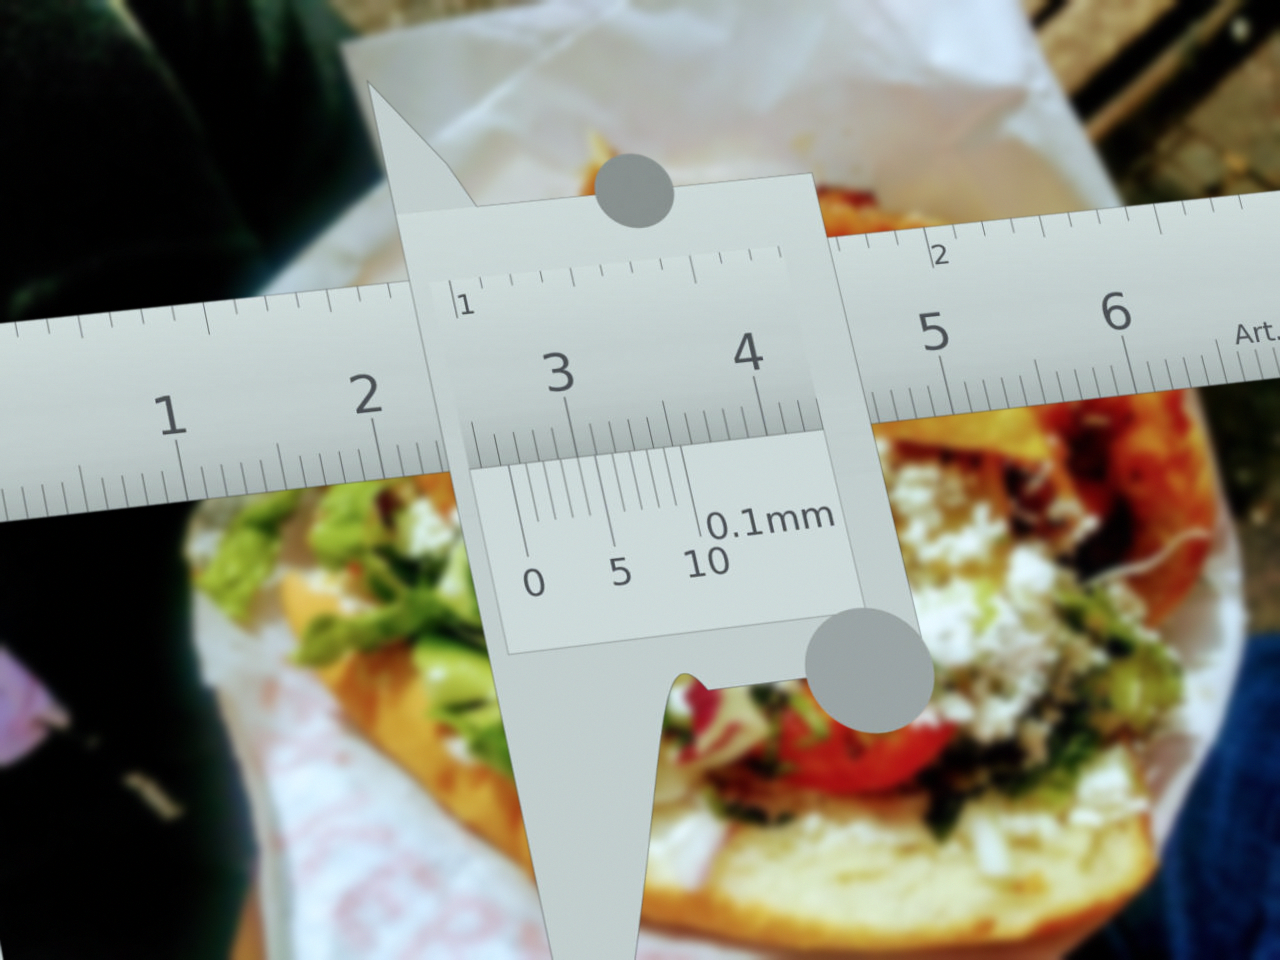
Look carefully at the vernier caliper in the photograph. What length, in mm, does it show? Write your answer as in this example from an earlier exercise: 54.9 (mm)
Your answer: 26.4 (mm)
